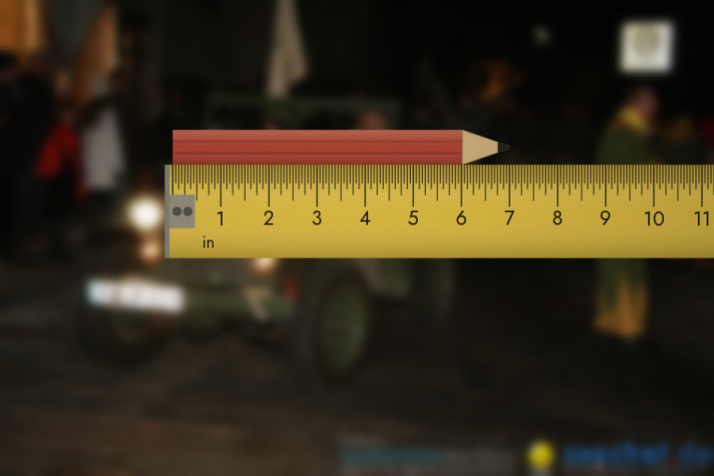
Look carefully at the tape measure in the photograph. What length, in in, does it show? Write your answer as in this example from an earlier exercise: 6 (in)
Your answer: 7 (in)
